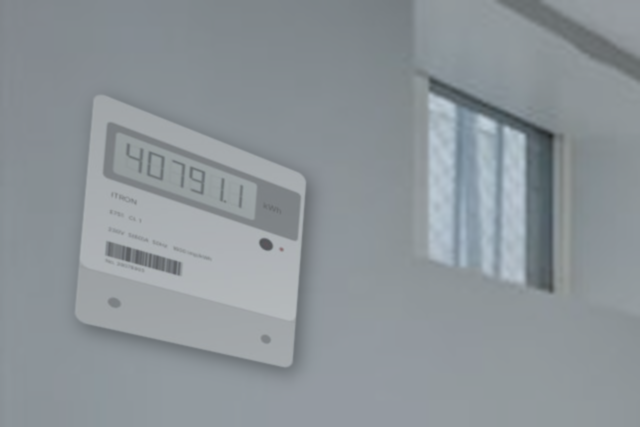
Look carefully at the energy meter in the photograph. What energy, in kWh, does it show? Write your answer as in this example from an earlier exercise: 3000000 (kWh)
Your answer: 40791.1 (kWh)
